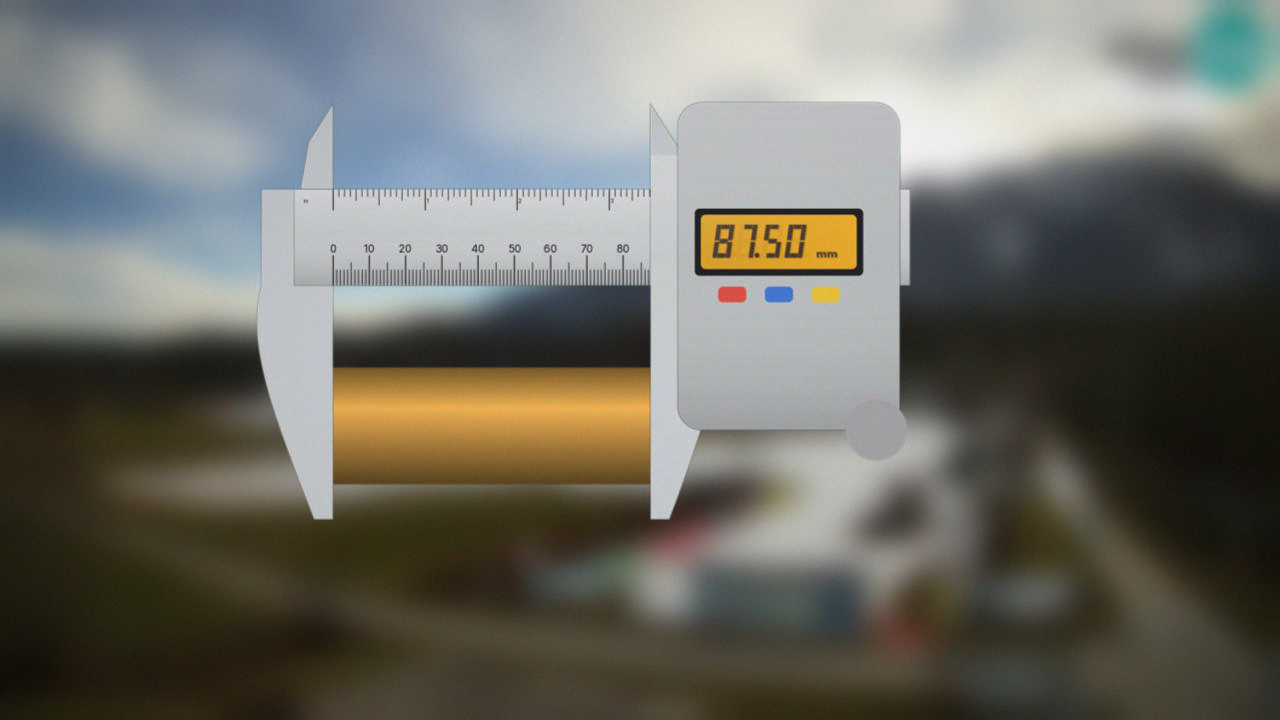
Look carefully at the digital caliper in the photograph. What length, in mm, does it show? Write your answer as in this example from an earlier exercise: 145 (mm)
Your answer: 87.50 (mm)
